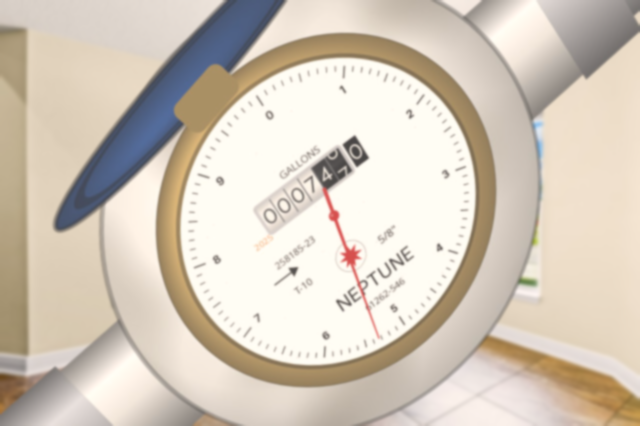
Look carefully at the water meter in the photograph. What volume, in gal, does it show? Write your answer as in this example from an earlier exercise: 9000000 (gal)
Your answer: 7465.3 (gal)
